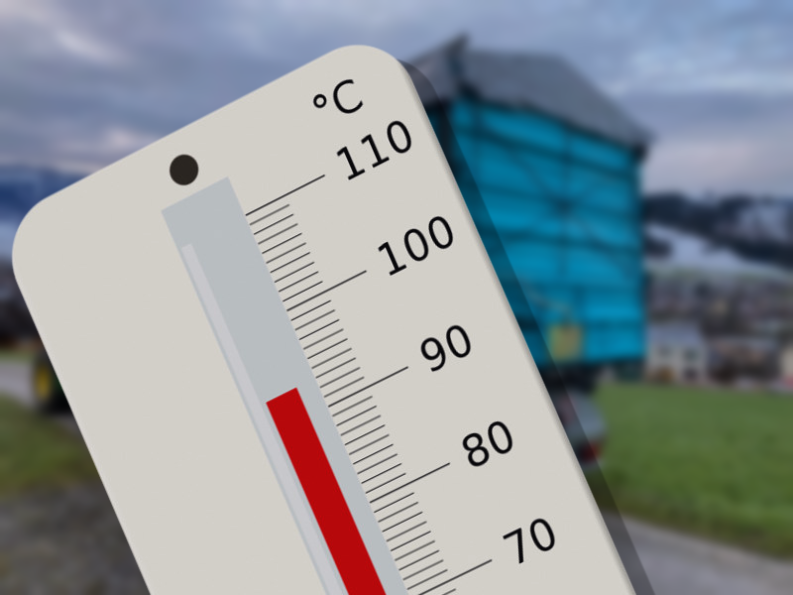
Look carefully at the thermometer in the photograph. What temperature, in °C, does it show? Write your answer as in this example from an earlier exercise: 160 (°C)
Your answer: 93 (°C)
